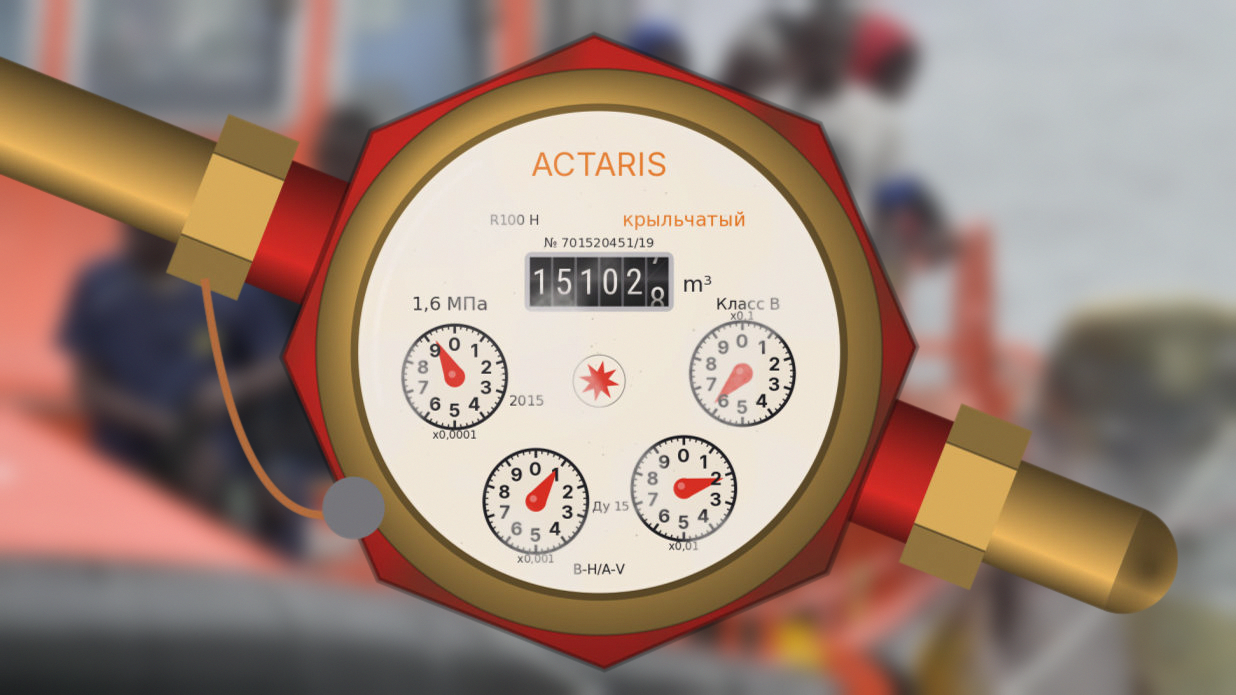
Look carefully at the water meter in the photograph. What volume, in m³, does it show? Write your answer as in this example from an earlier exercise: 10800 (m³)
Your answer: 151027.6209 (m³)
